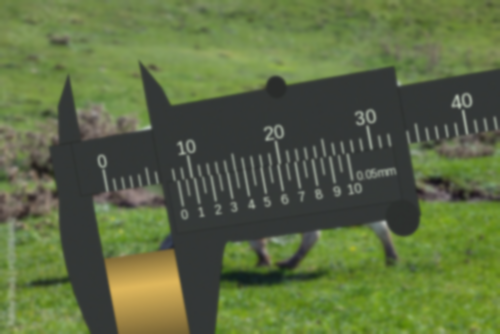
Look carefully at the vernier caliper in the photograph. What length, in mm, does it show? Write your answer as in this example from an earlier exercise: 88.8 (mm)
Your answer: 8.4 (mm)
